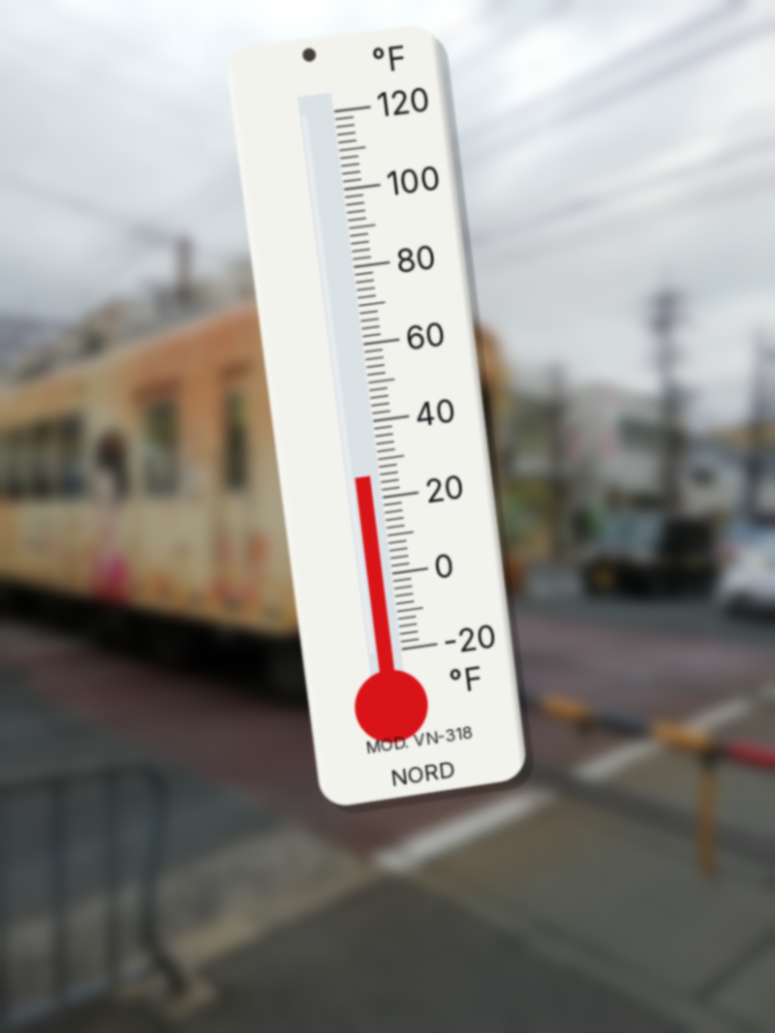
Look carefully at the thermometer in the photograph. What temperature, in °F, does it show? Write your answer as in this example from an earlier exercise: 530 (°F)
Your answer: 26 (°F)
